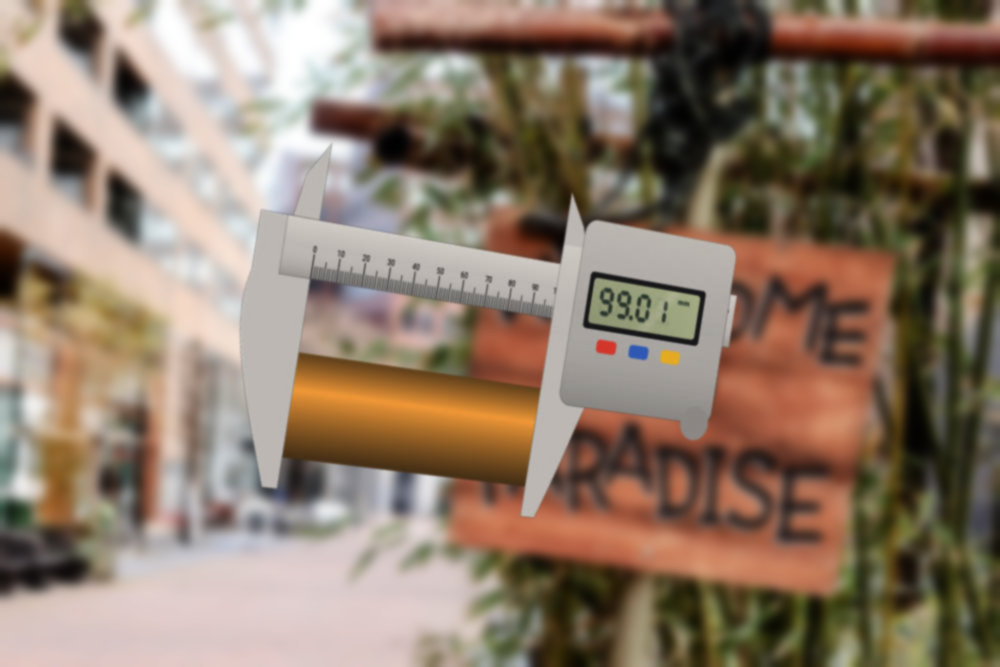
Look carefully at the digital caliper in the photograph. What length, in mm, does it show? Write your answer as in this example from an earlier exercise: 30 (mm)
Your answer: 99.01 (mm)
